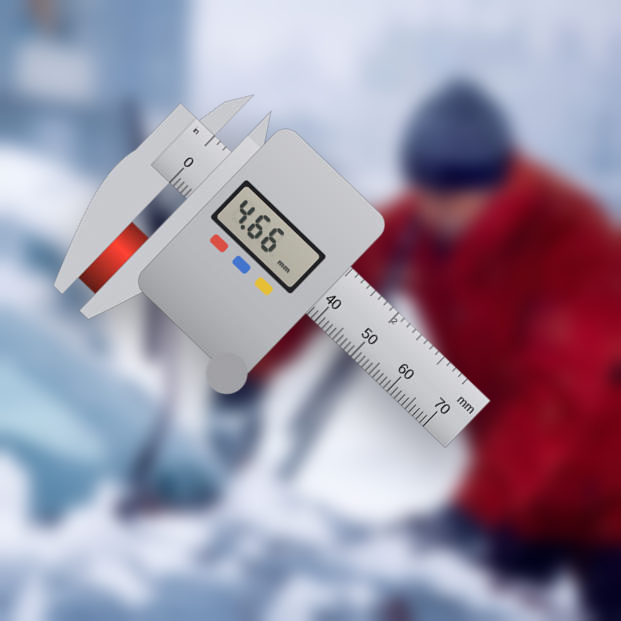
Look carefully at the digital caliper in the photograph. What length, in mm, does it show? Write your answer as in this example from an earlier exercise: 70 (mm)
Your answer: 4.66 (mm)
